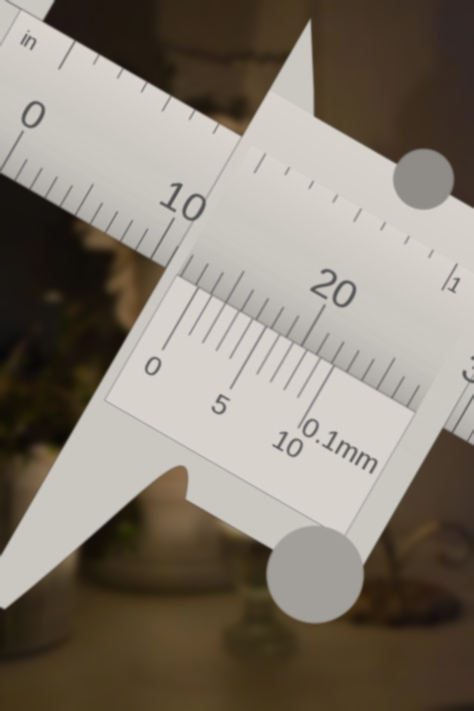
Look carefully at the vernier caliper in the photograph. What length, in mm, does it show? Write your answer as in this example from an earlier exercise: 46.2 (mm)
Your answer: 13.2 (mm)
